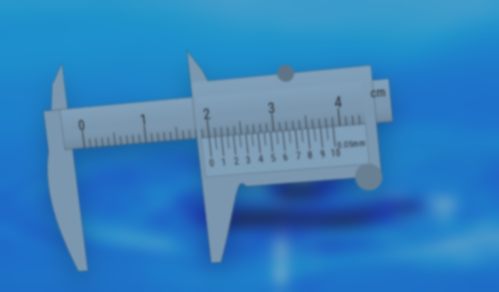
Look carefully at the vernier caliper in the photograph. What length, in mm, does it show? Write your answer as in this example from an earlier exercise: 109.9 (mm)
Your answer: 20.0 (mm)
